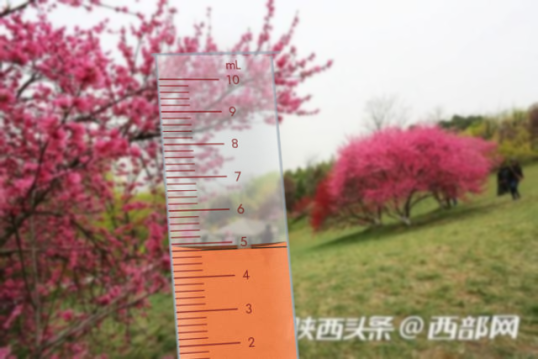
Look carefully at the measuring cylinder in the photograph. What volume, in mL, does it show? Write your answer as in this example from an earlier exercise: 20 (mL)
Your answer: 4.8 (mL)
